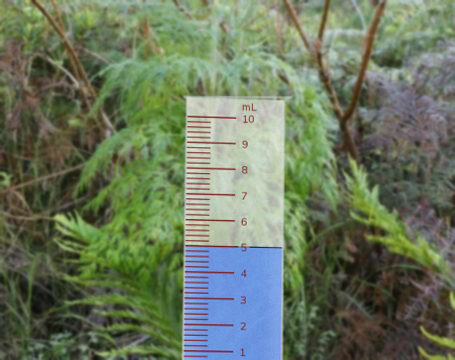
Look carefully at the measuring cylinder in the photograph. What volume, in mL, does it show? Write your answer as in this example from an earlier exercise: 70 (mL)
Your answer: 5 (mL)
